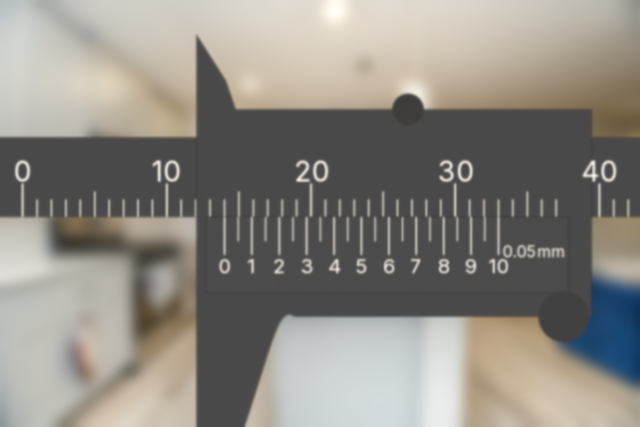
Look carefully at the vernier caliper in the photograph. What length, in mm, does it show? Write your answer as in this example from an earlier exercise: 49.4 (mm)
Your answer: 14.0 (mm)
